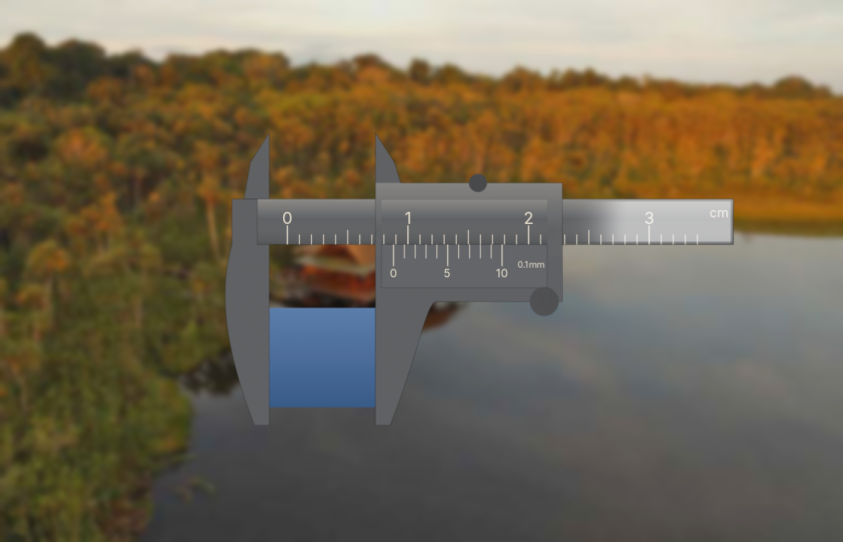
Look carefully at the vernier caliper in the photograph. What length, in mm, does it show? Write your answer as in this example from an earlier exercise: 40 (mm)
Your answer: 8.8 (mm)
